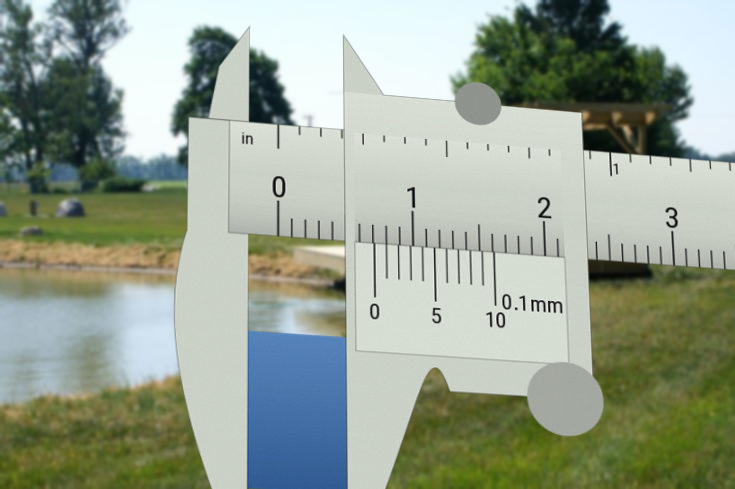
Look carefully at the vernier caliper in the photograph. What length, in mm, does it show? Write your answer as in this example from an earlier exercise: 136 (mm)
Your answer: 7.1 (mm)
